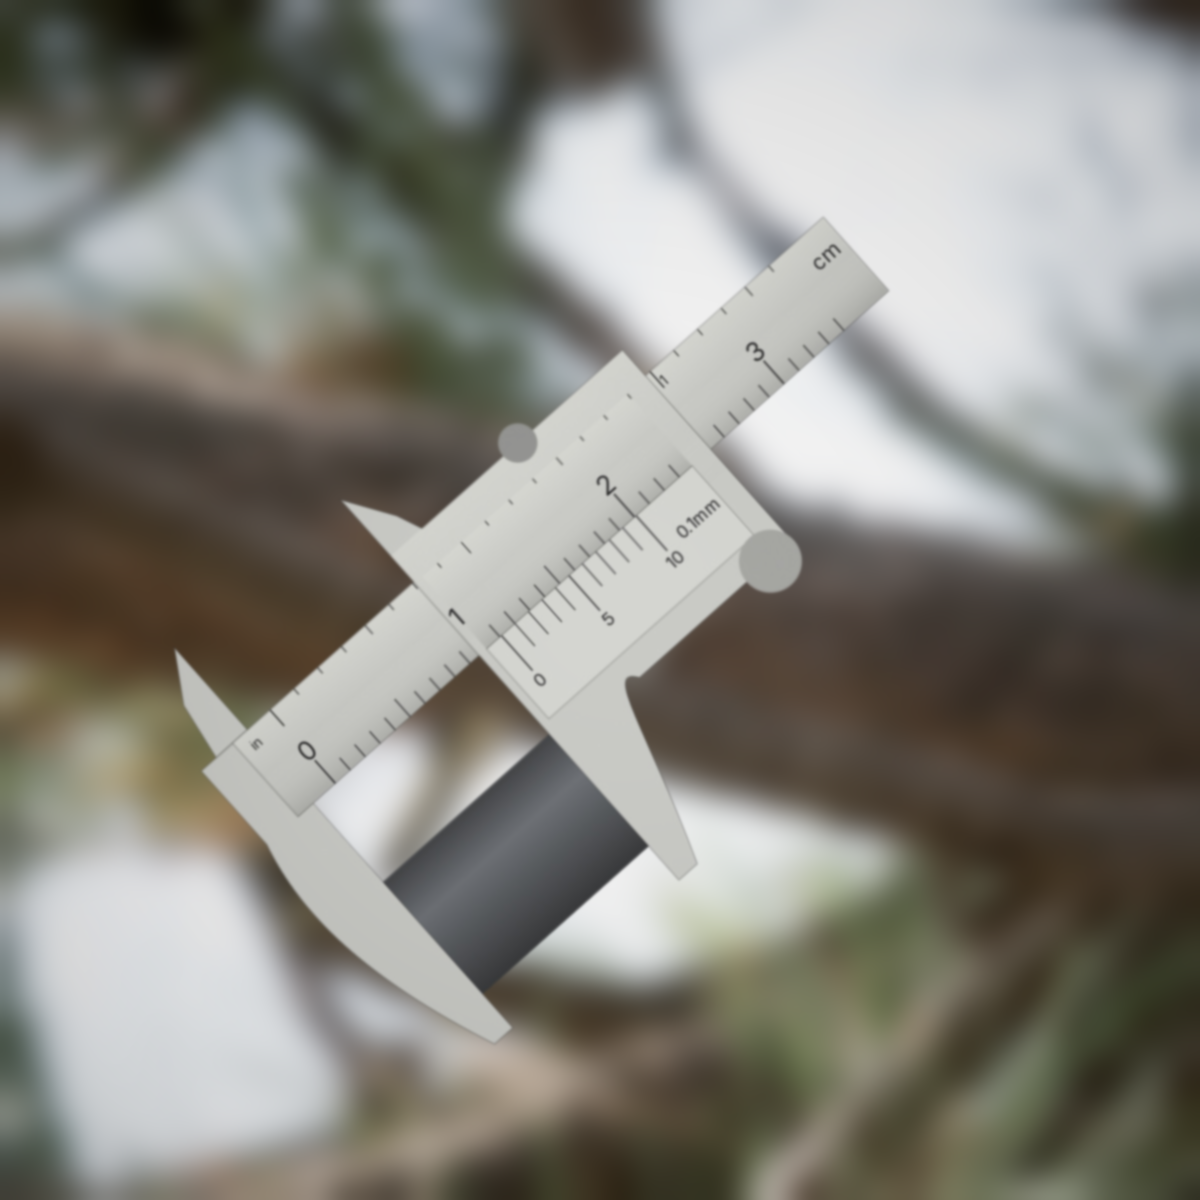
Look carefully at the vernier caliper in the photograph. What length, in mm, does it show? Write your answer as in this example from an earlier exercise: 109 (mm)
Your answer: 11.1 (mm)
